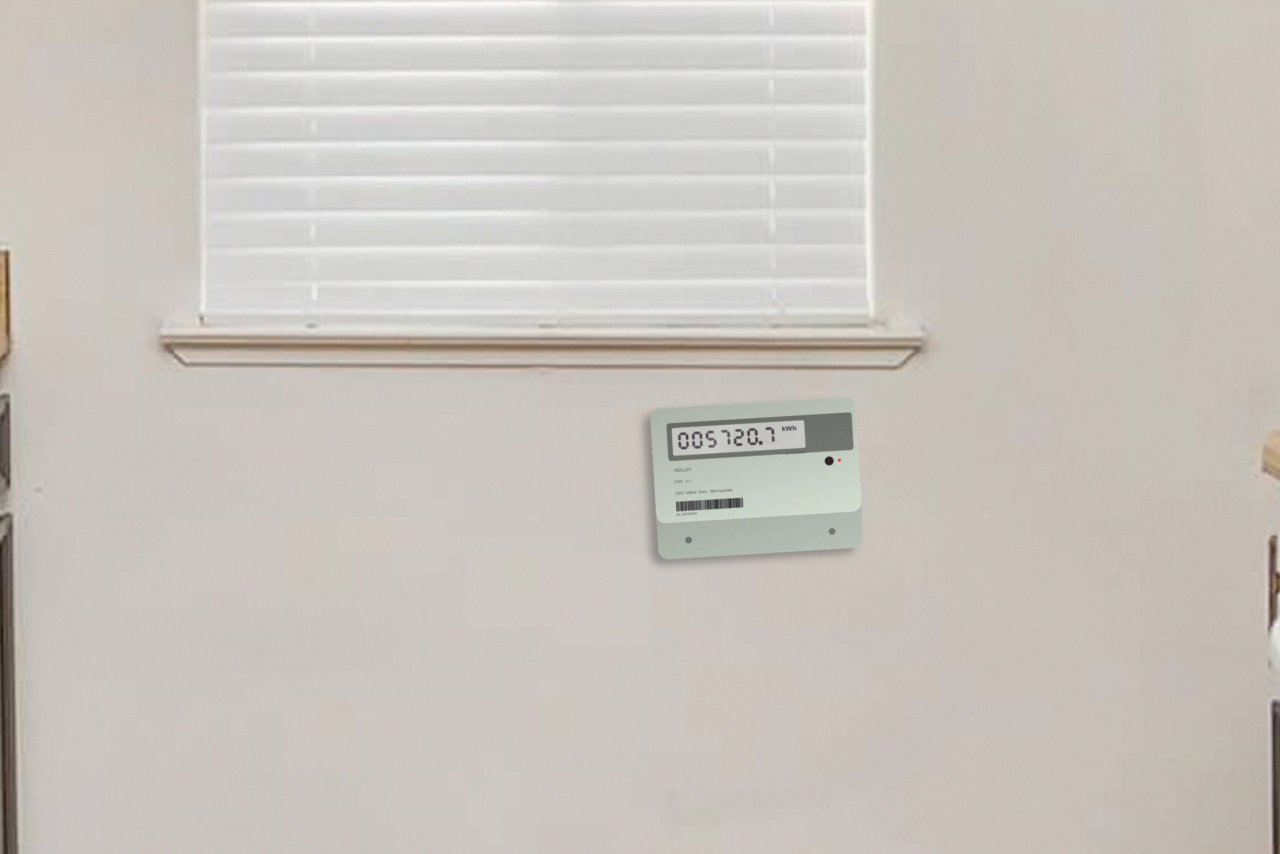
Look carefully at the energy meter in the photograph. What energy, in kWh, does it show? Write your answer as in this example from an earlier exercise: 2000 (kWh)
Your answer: 5720.7 (kWh)
